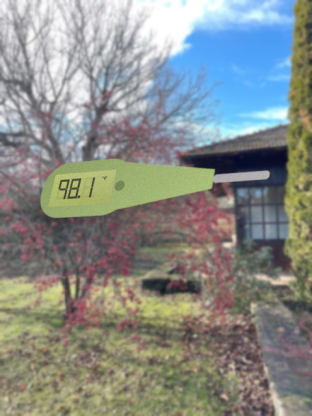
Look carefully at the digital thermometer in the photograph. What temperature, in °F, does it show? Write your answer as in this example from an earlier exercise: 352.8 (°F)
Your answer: 98.1 (°F)
